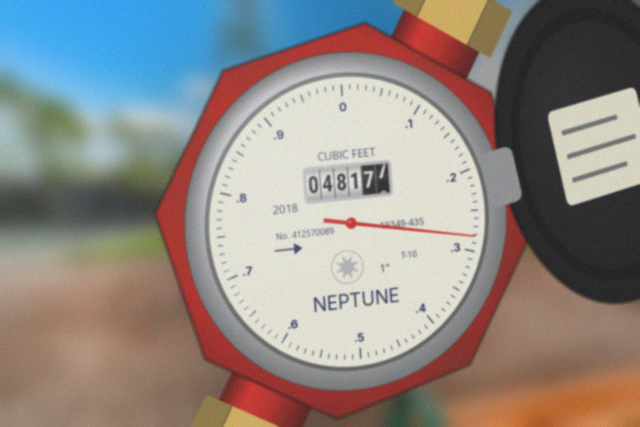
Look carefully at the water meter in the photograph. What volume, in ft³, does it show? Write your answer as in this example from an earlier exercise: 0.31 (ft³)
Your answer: 48177.28 (ft³)
